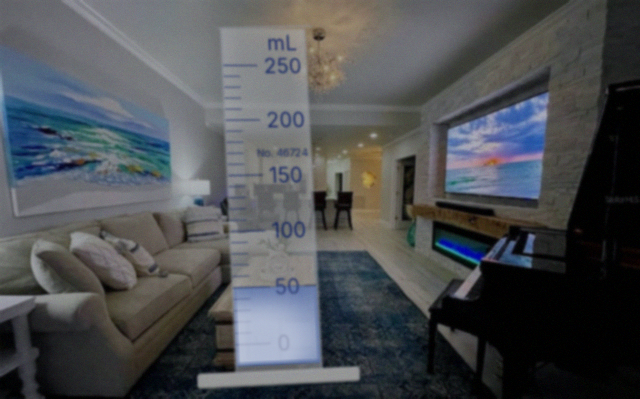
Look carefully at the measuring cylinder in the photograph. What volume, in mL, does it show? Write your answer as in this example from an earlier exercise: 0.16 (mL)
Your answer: 50 (mL)
